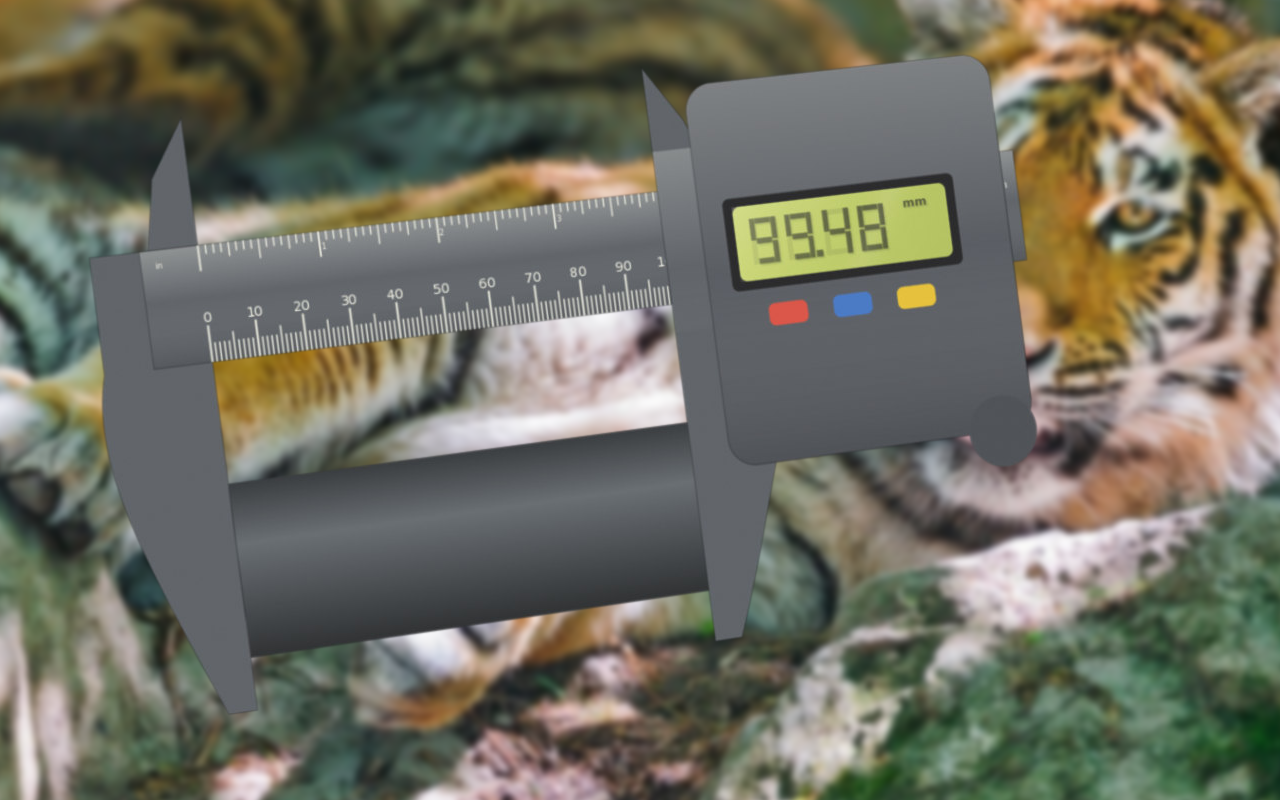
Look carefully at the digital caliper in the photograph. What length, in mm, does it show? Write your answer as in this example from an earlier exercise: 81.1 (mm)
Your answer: 99.48 (mm)
